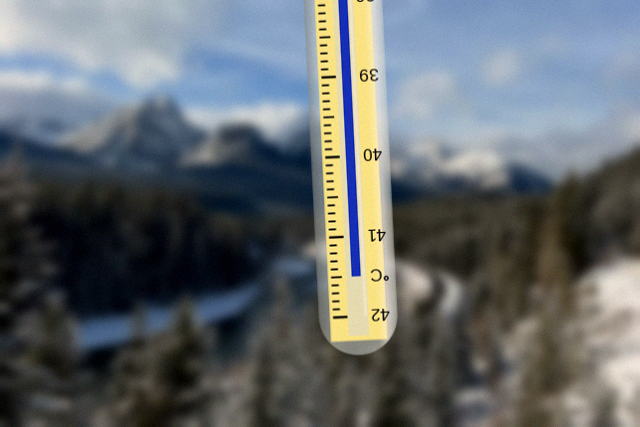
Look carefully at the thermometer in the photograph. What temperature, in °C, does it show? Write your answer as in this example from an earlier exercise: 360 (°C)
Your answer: 41.5 (°C)
